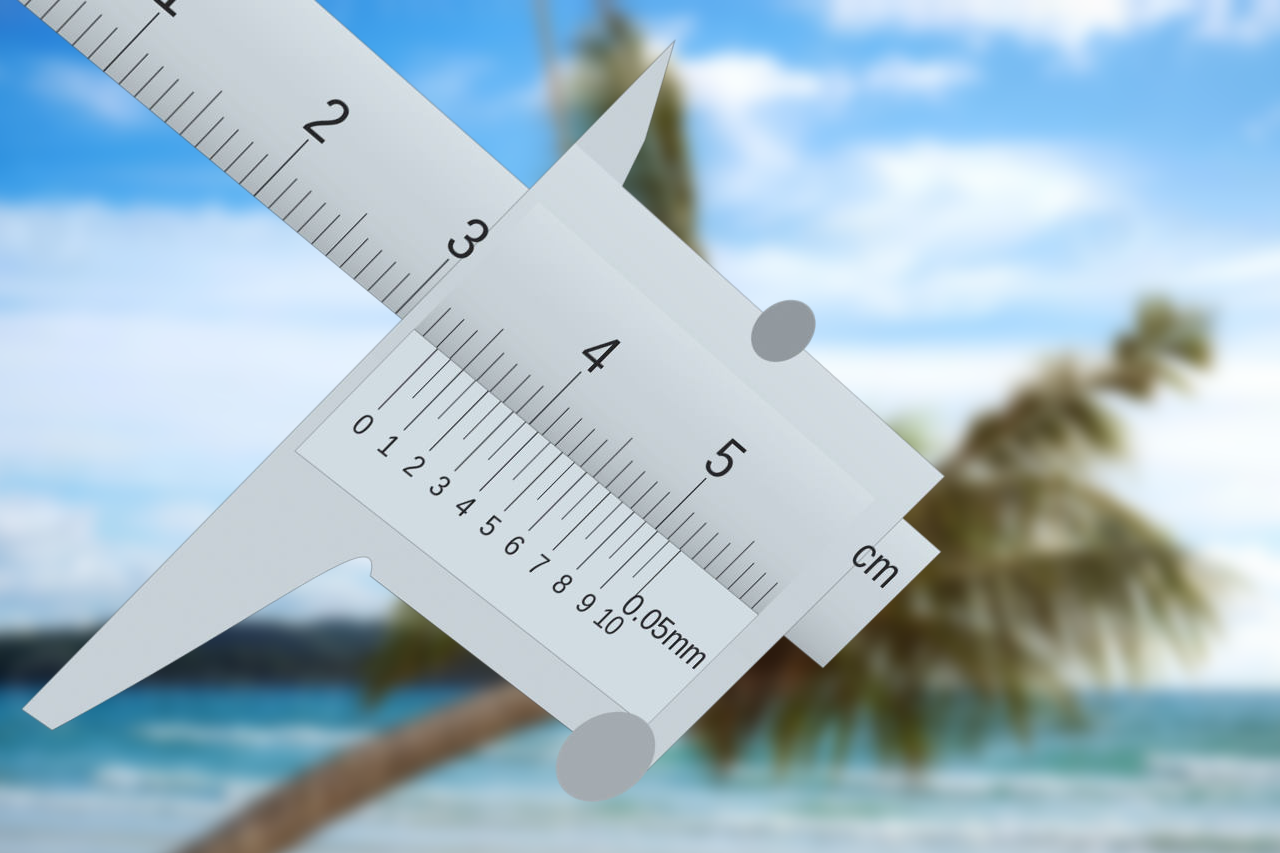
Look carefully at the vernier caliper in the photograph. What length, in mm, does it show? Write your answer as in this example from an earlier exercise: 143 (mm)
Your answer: 33.1 (mm)
